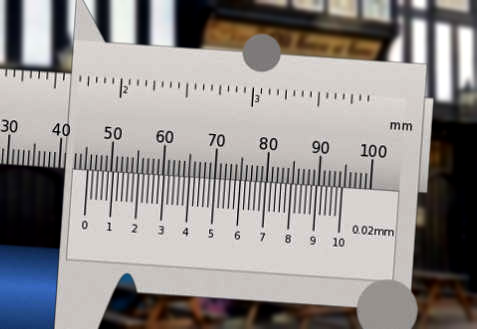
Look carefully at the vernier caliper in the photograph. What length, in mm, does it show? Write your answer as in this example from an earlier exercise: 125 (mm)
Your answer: 45.5 (mm)
